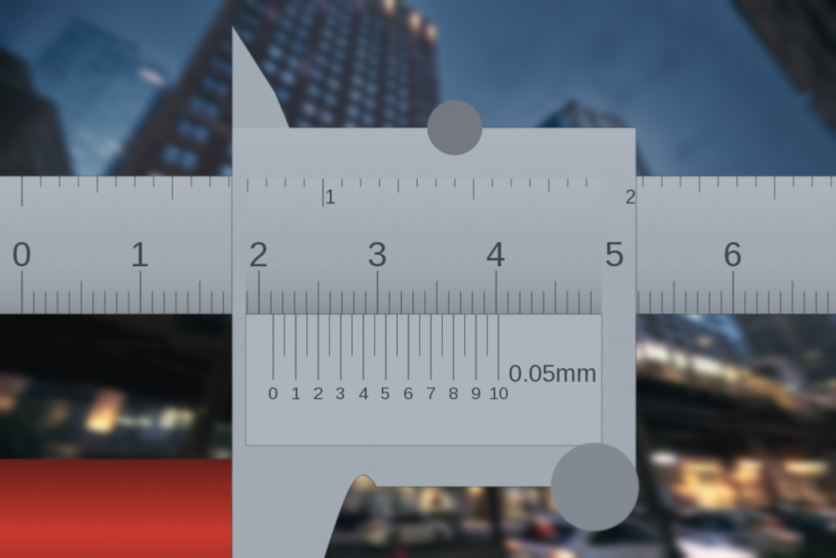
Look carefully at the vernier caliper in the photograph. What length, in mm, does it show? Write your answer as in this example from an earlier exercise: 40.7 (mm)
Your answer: 21.2 (mm)
